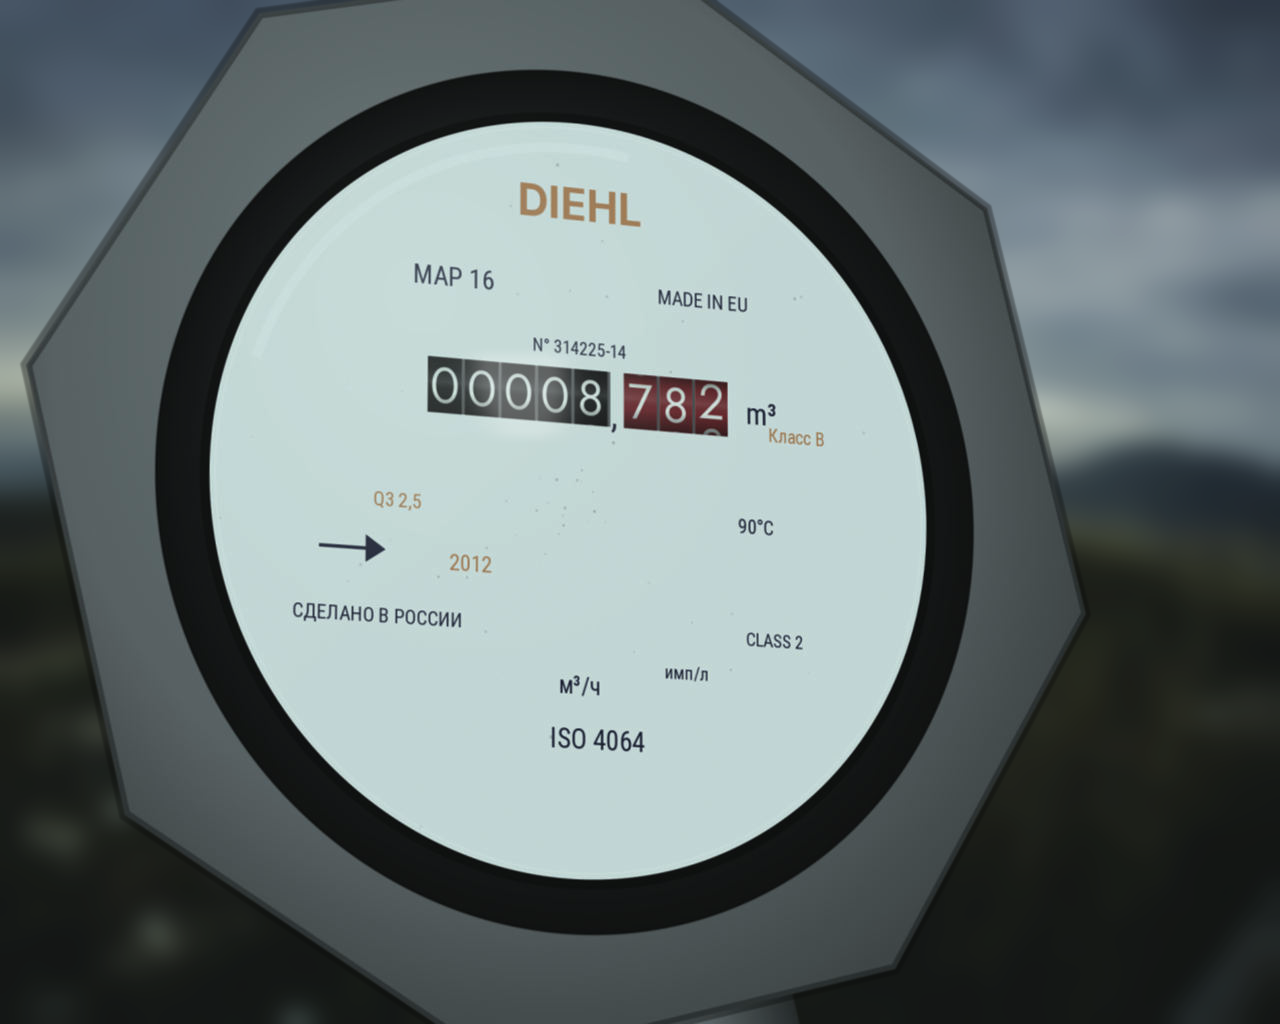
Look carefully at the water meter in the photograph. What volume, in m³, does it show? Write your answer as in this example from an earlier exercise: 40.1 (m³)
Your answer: 8.782 (m³)
